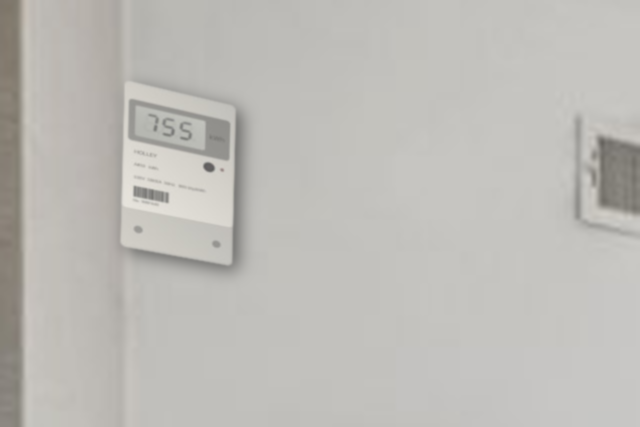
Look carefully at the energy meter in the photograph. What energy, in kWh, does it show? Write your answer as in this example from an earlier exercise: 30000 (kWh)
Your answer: 755 (kWh)
